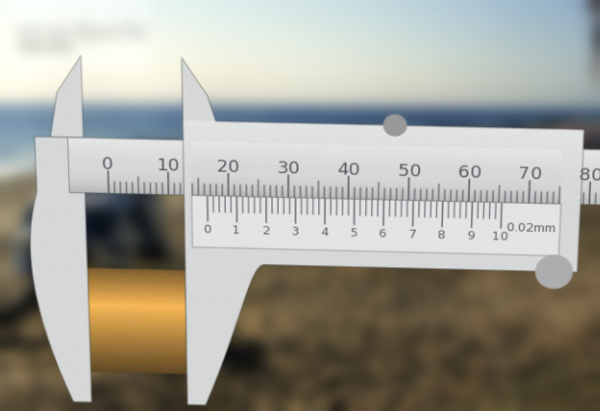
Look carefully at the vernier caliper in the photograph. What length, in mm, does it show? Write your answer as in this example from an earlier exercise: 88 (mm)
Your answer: 16.5 (mm)
